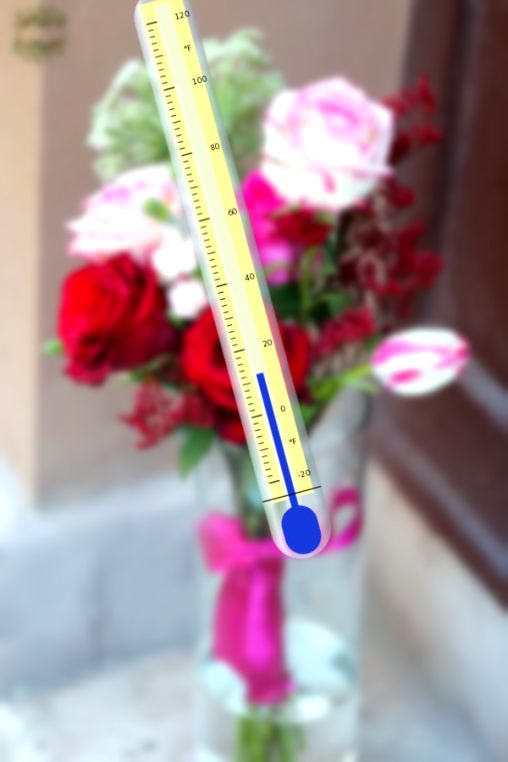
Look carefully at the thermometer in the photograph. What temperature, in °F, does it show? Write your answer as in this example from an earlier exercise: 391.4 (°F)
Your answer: 12 (°F)
